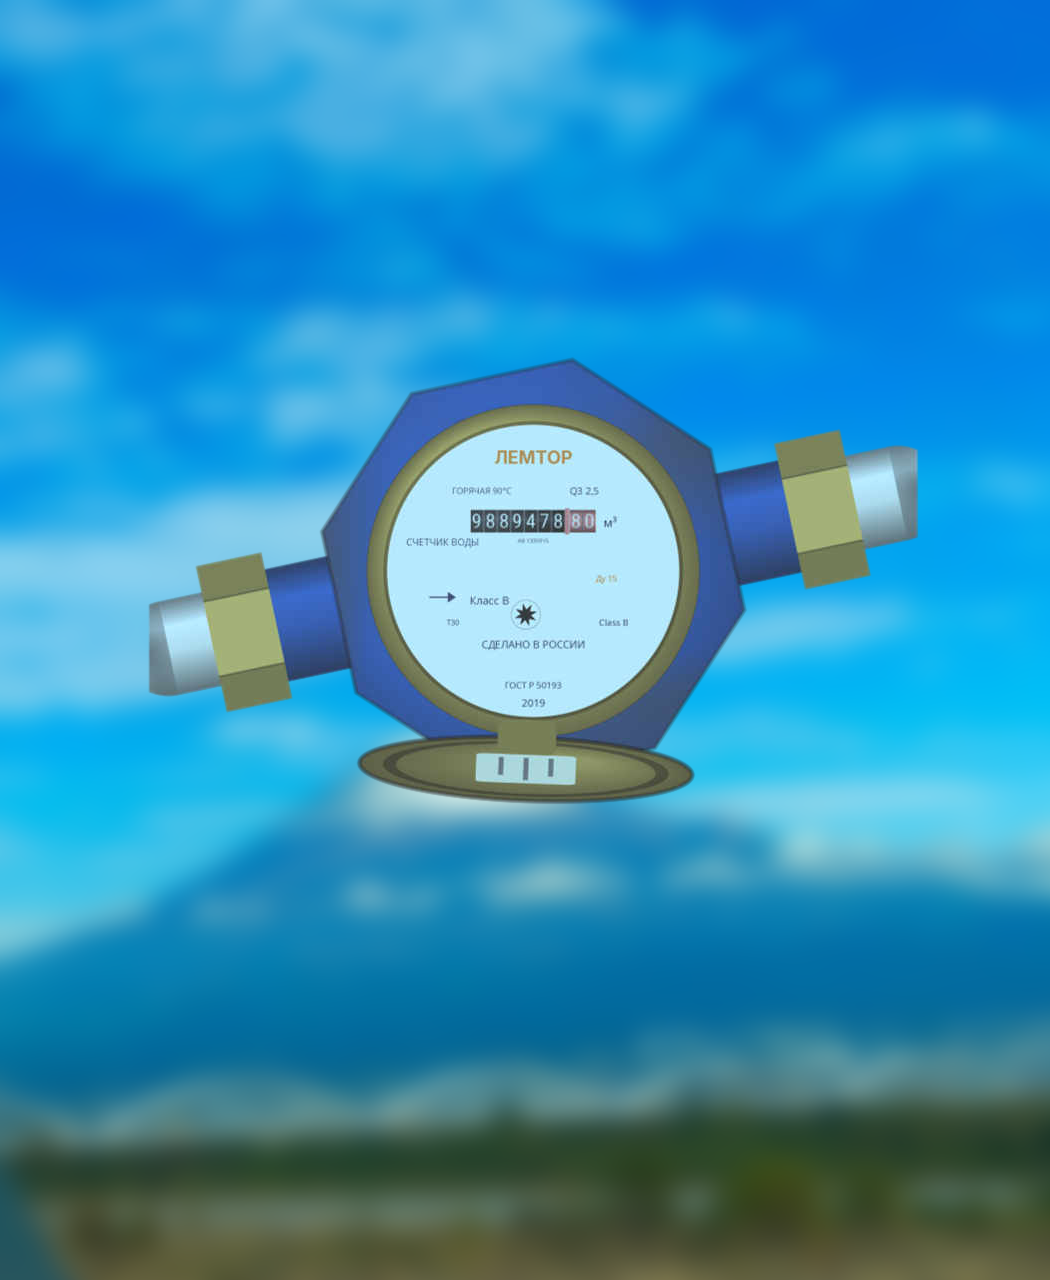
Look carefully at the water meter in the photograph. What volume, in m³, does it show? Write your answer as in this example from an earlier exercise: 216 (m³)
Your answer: 9889478.80 (m³)
